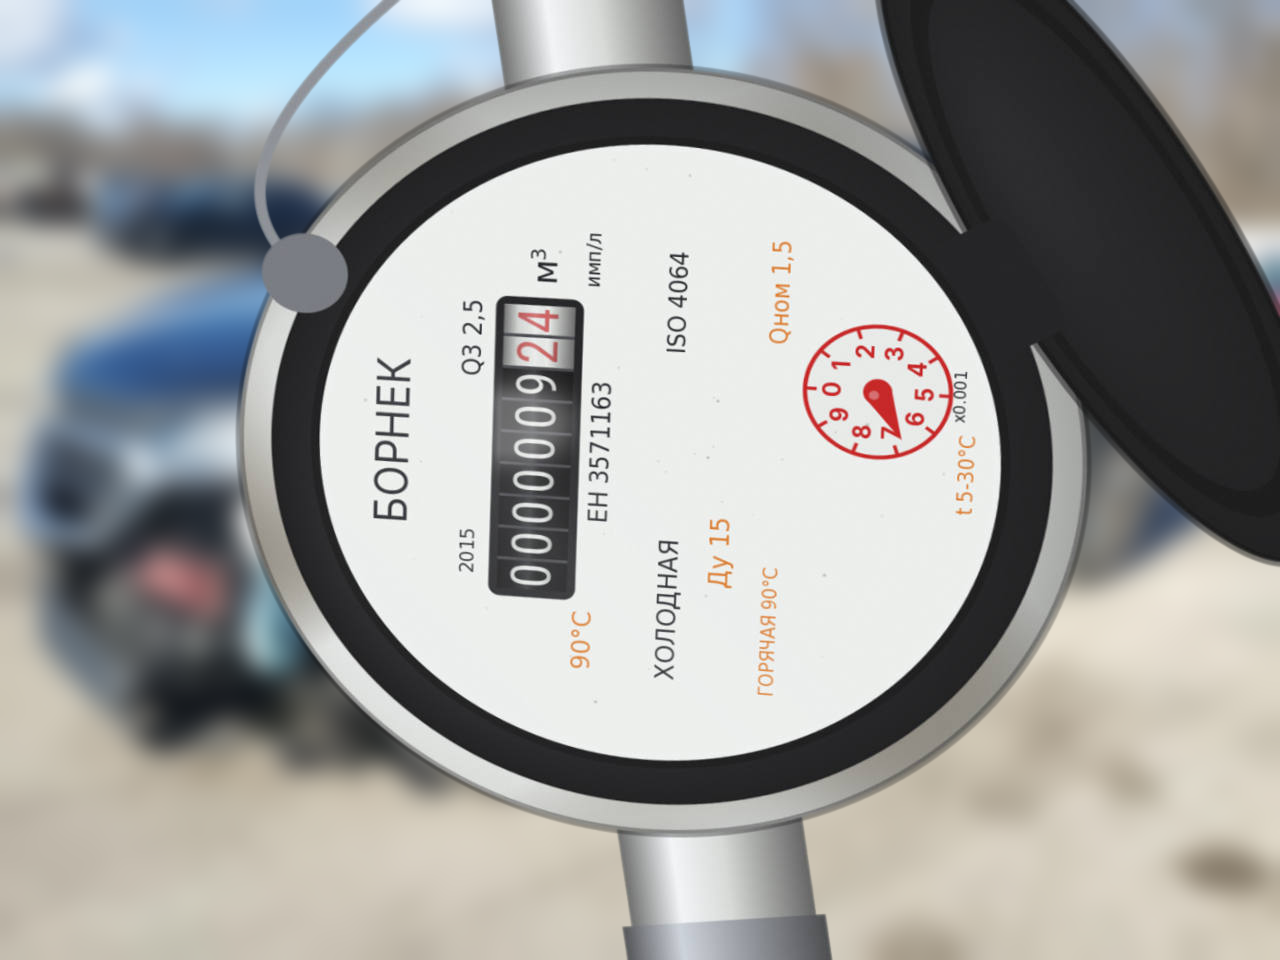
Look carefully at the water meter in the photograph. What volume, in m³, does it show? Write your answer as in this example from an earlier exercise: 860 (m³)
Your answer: 9.246 (m³)
